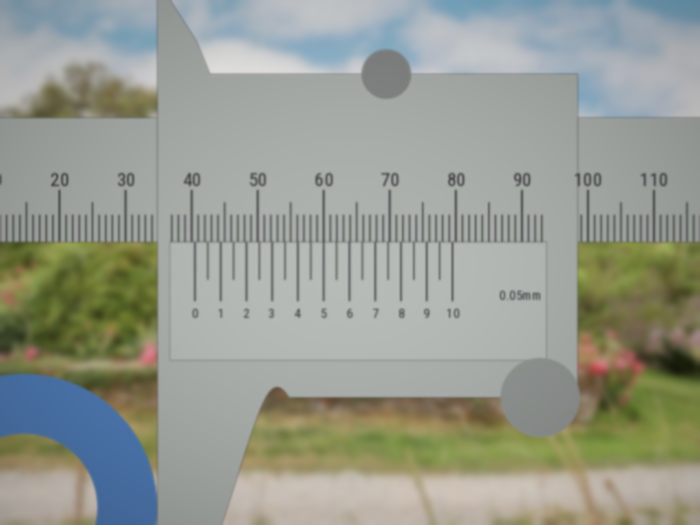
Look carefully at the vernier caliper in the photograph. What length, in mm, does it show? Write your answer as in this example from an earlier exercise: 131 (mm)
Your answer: 40.5 (mm)
